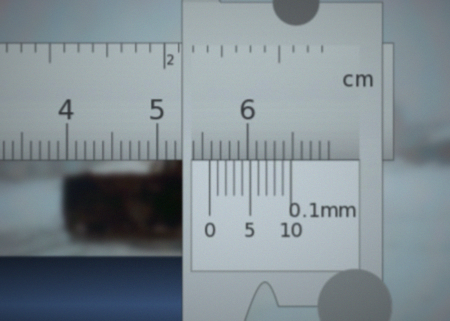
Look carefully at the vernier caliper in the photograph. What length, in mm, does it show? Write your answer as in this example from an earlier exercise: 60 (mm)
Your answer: 55.8 (mm)
